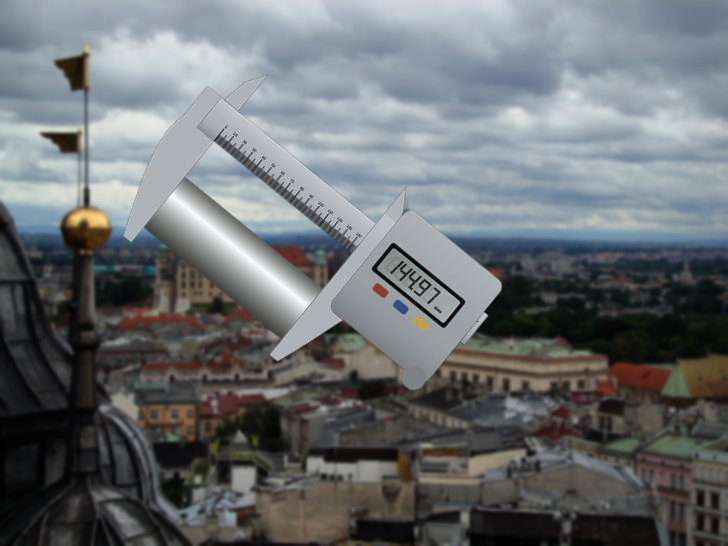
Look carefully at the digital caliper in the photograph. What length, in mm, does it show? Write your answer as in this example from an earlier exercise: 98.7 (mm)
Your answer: 144.97 (mm)
